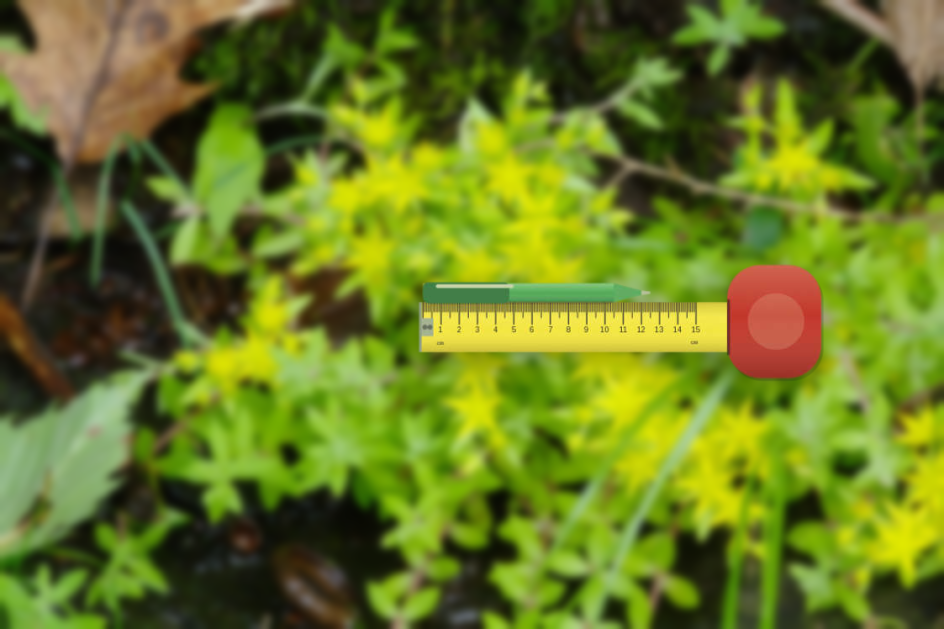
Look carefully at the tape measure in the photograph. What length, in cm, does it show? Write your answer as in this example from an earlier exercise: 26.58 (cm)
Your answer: 12.5 (cm)
